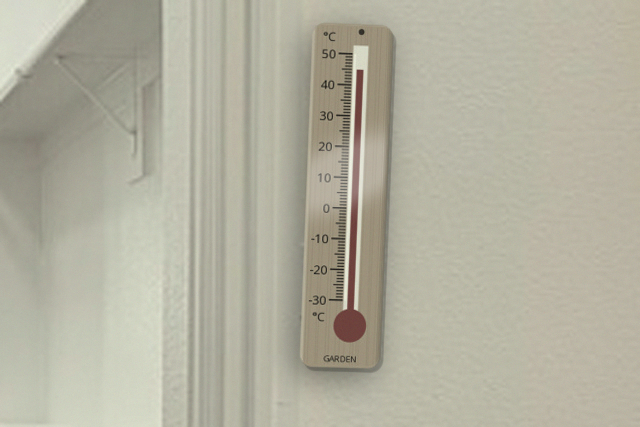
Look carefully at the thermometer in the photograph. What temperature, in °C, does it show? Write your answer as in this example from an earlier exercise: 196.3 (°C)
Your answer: 45 (°C)
